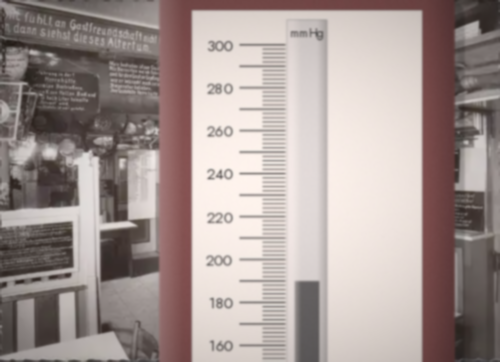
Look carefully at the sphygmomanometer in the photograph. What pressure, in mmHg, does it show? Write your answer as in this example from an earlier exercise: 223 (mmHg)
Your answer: 190 (mmHg)
